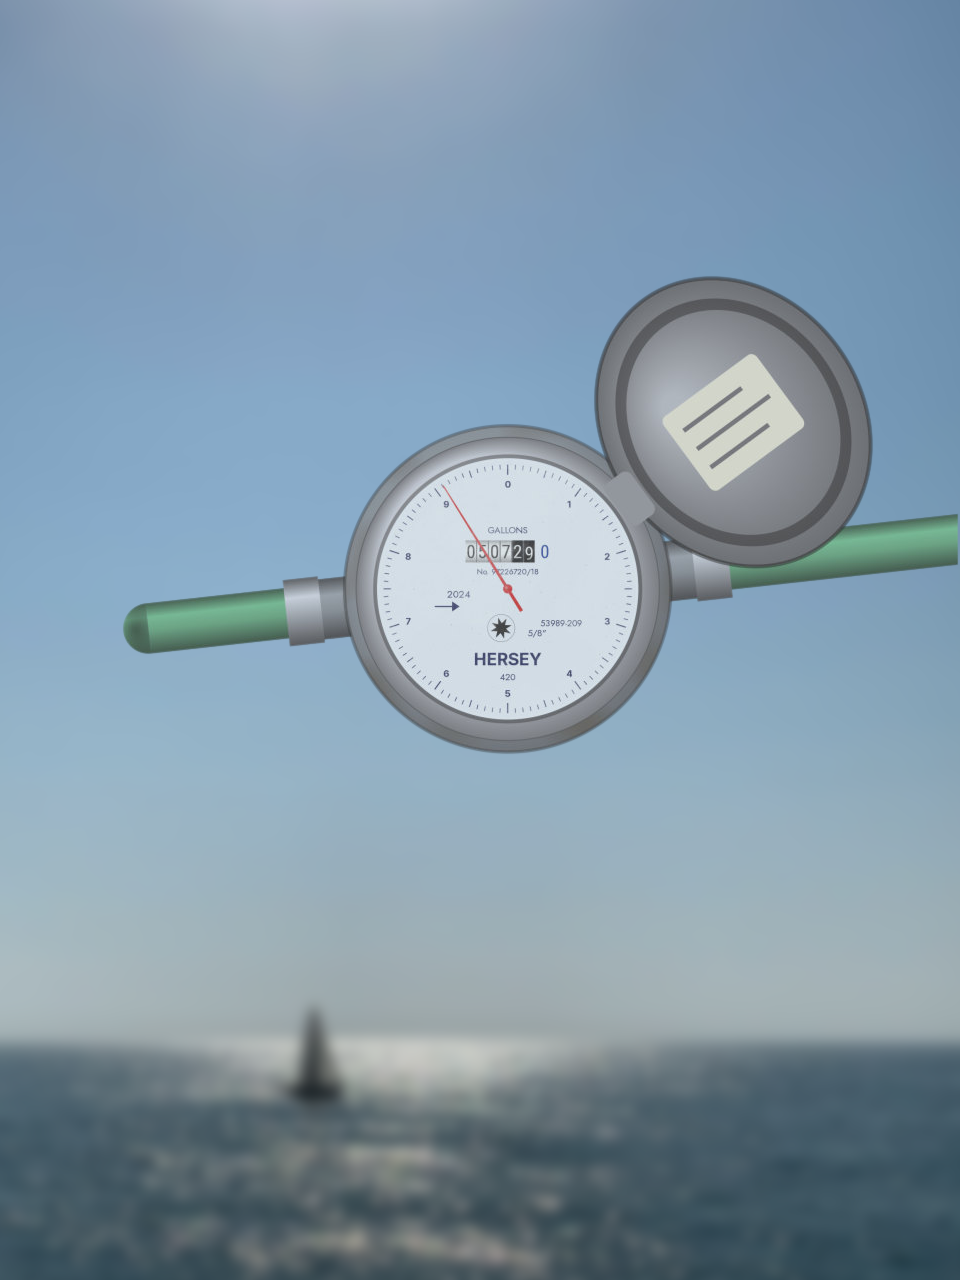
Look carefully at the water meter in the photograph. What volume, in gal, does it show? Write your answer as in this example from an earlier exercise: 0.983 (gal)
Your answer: 507289.1 (gal)
